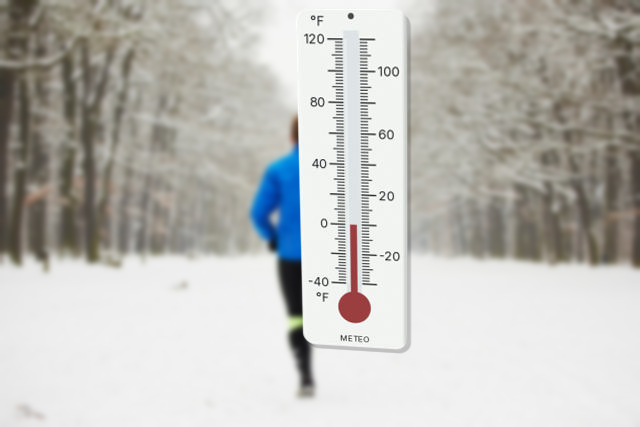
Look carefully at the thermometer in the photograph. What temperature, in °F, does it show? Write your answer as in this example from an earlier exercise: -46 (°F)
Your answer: 0 (°F)
